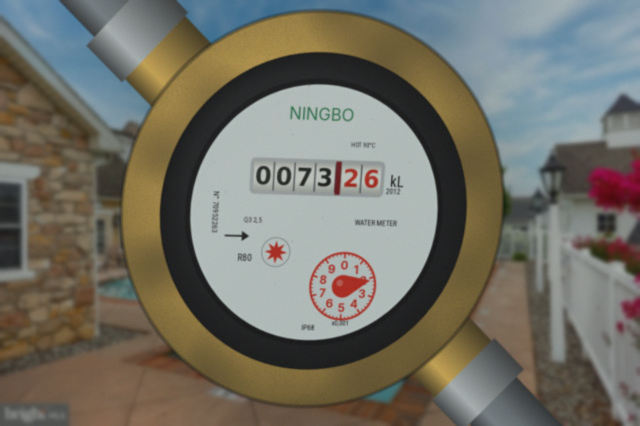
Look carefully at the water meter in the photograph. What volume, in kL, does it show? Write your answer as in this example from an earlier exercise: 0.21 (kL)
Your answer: 73.262 (kL)
